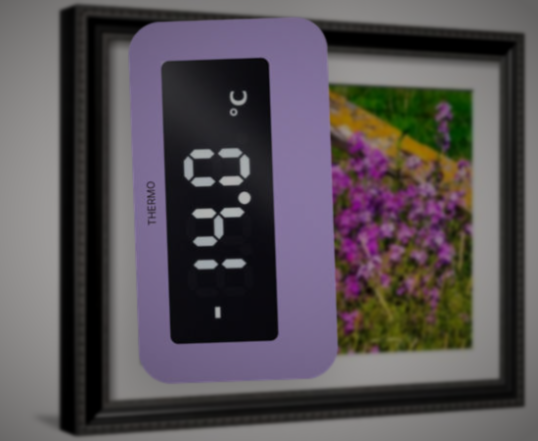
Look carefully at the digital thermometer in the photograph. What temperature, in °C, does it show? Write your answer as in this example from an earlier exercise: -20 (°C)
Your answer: -14.0 (°C)
